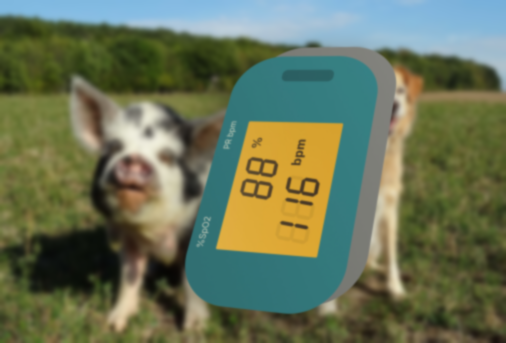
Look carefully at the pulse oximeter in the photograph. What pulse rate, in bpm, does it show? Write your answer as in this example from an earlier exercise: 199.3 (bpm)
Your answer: 116 (bpm)
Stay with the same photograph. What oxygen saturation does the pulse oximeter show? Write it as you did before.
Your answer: 88 (%)
